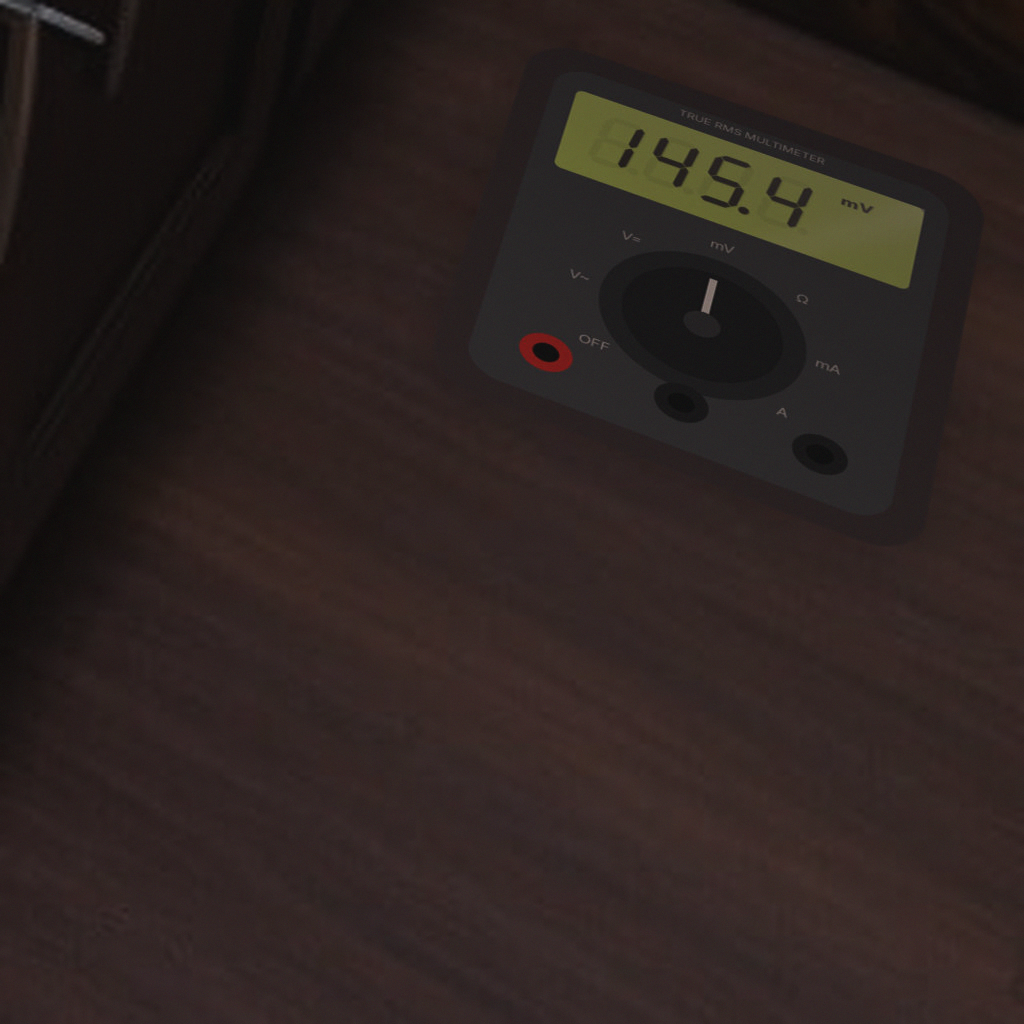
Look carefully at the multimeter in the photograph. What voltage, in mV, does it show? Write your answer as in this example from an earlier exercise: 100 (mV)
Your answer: 145.4 (mV)
